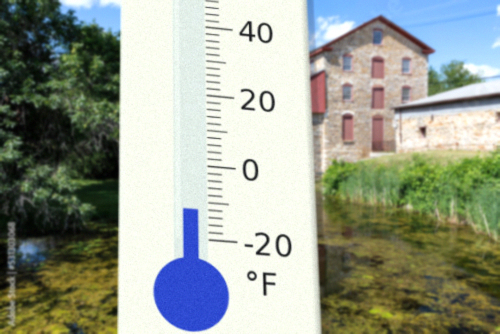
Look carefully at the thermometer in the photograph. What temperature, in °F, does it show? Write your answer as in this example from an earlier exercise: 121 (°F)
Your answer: -12 (°F)
